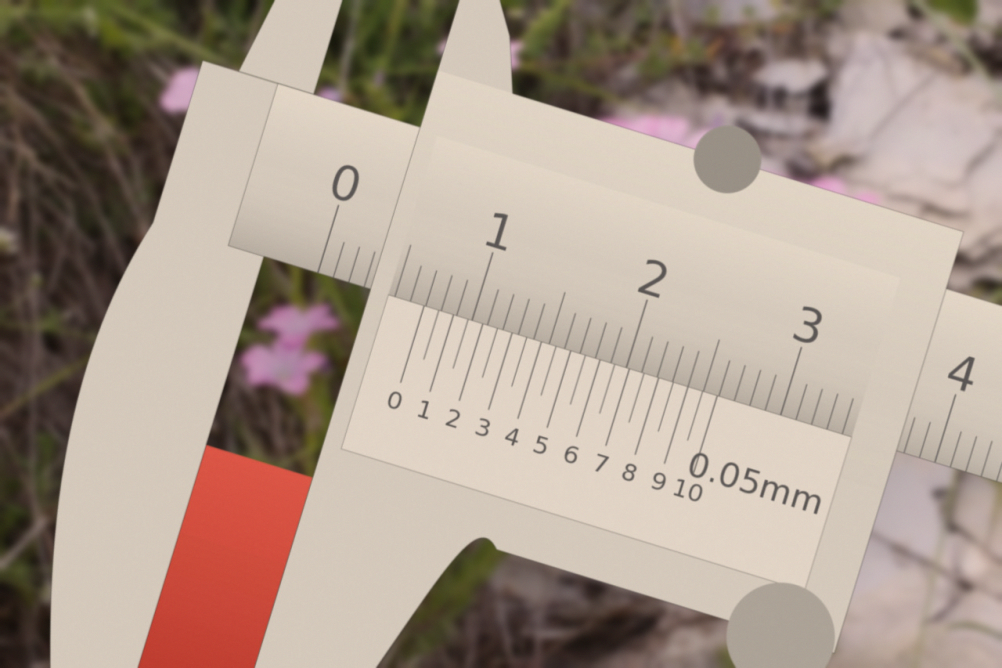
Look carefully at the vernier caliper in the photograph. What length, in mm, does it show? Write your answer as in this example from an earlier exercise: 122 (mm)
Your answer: 6.9 (mm)
